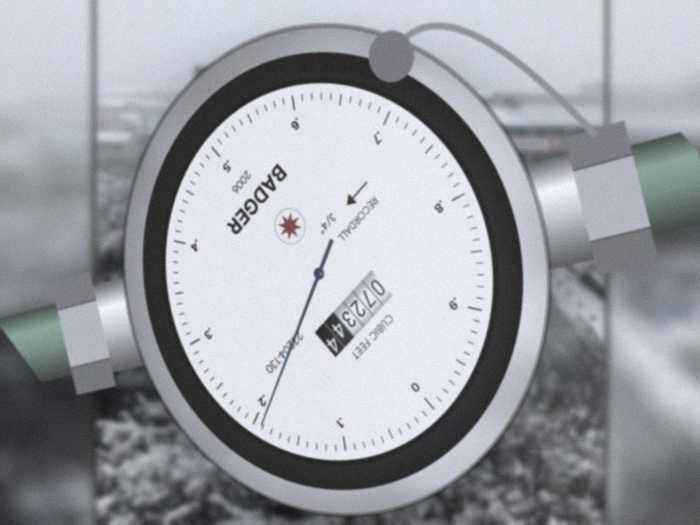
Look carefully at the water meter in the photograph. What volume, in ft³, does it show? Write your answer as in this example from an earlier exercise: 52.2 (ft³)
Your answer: 72344.19 (ft³)
